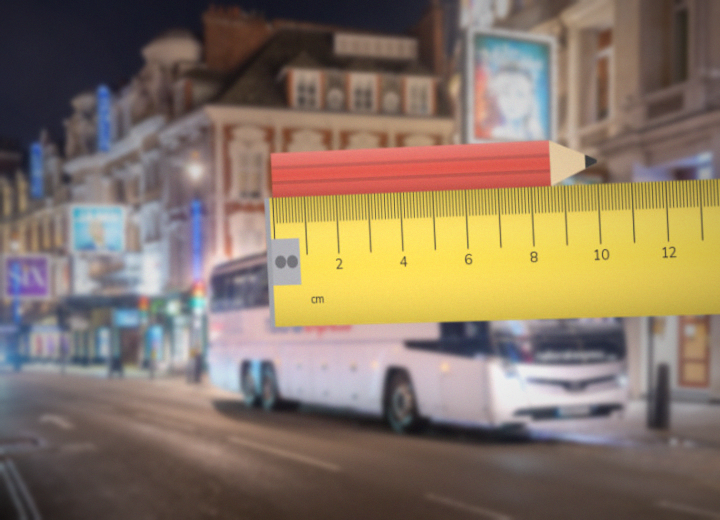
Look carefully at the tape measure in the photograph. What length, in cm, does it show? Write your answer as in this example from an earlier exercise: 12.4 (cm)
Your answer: 10 (cm)
